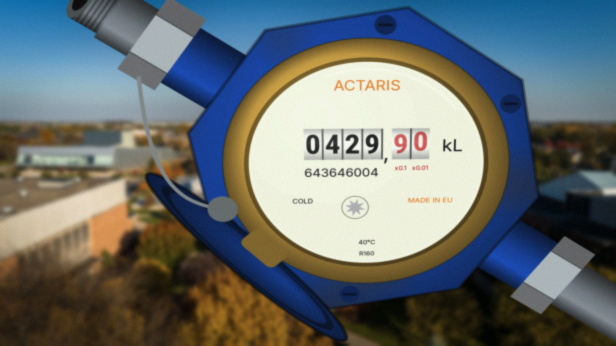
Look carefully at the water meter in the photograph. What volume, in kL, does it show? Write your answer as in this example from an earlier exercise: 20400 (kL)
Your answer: 429.90 (kL)
